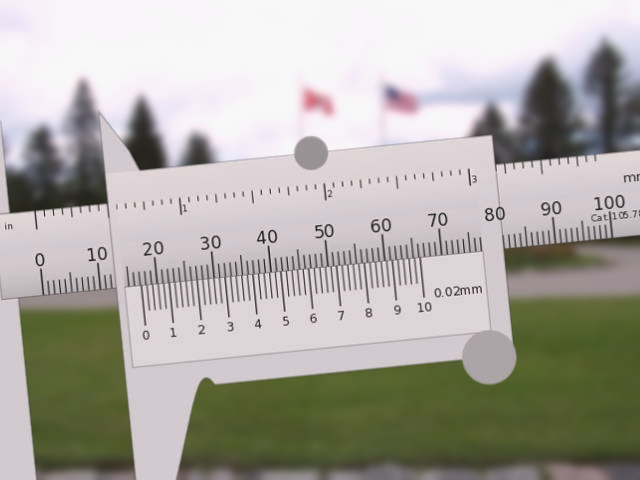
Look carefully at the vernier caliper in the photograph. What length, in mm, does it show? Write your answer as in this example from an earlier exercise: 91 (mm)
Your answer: 17.2 (mm)
